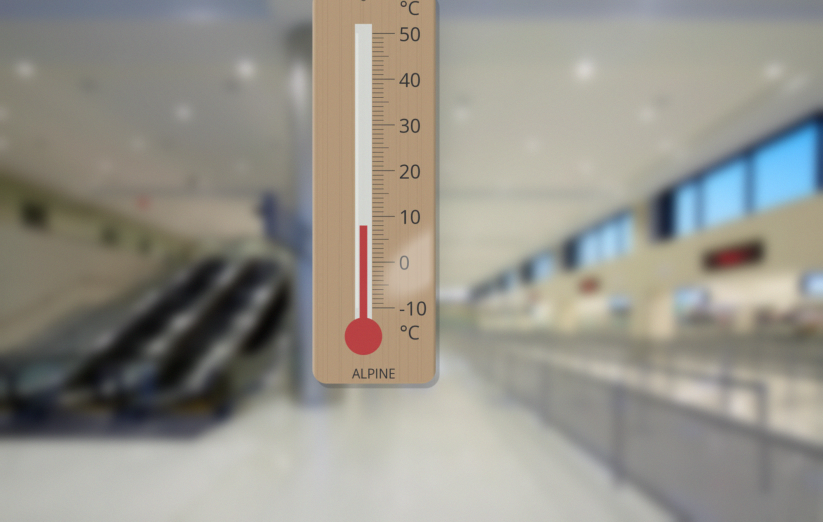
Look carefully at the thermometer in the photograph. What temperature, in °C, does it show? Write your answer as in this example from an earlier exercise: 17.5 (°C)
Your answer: 8 (°C)
